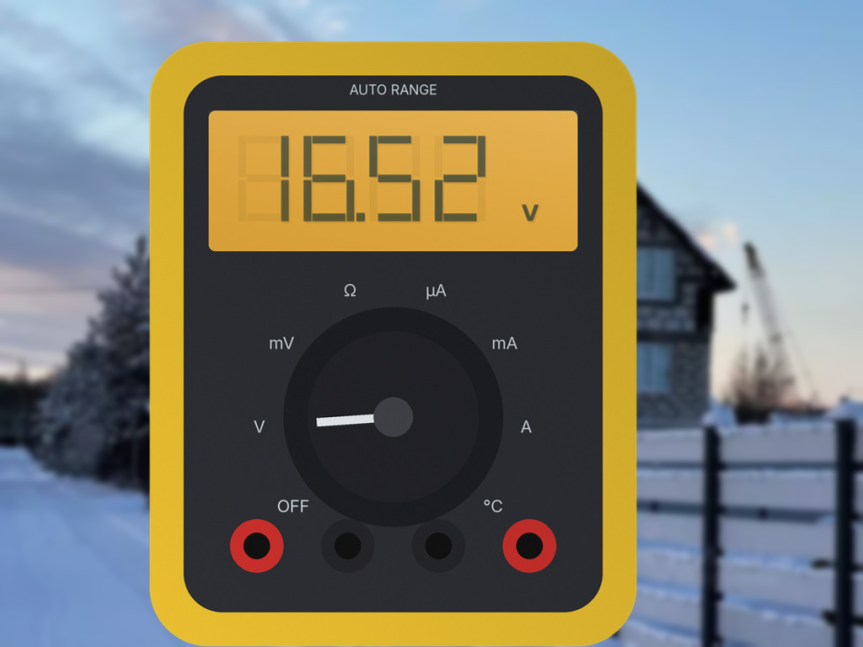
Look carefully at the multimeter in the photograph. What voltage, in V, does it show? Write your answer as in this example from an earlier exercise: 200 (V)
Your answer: 16.52 (V)
